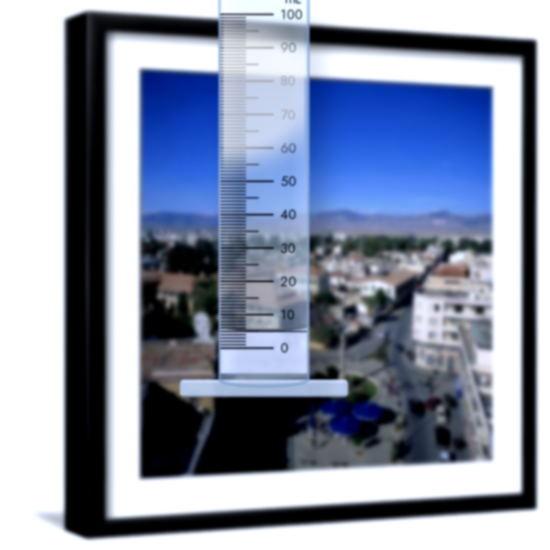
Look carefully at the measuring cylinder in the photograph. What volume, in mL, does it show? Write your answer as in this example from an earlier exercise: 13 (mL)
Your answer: 5 (mL)
